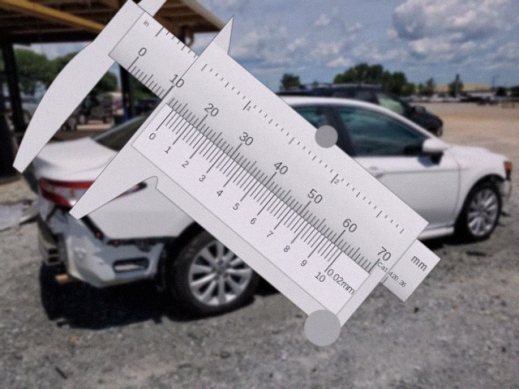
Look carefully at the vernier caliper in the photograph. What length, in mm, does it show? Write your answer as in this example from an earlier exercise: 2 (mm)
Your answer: 13.5 (mm)
